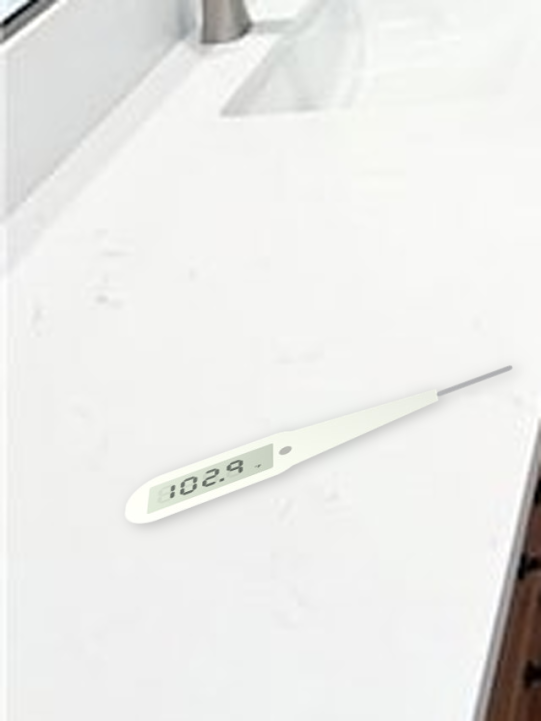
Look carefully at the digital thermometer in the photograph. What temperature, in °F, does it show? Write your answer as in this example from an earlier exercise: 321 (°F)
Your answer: 102.9 (°F)
